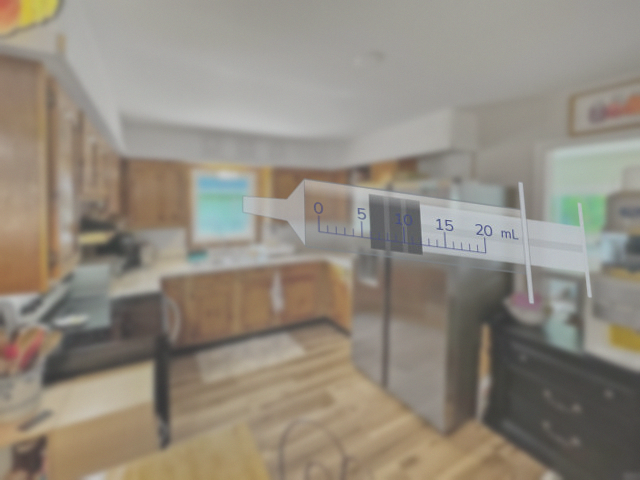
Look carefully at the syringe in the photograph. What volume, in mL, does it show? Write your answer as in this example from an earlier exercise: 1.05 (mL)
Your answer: 6 (mL)
